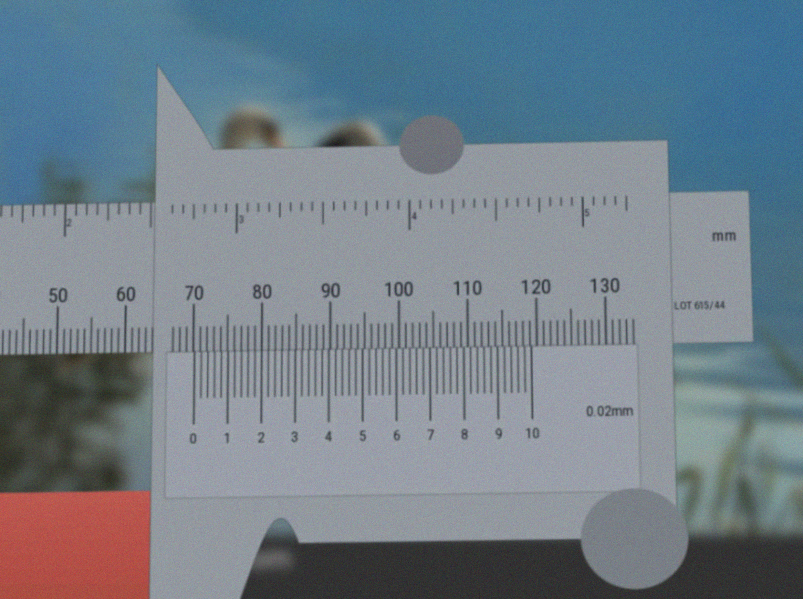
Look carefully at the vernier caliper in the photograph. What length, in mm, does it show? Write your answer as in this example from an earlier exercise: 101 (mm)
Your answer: 70.2 (mm)
